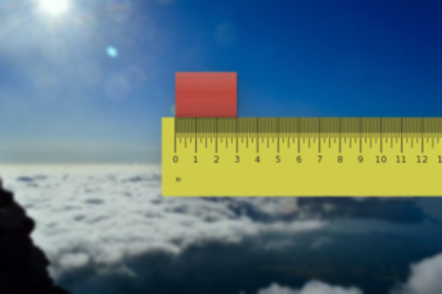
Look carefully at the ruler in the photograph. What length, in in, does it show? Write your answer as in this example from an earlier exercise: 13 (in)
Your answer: 3 (in)
